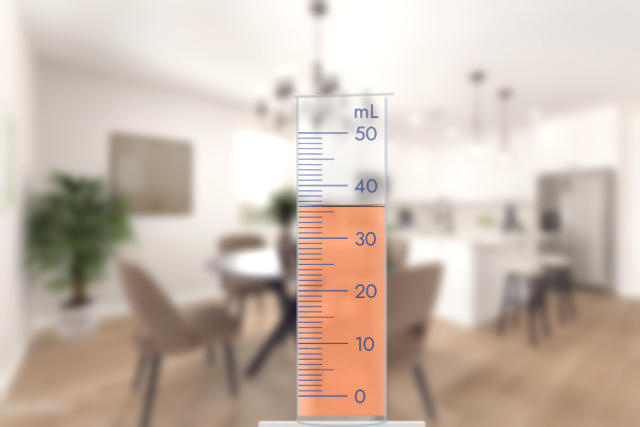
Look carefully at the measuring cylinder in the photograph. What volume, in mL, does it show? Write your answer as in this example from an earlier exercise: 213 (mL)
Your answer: 36 (mL)
